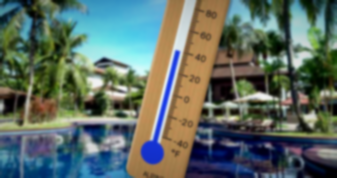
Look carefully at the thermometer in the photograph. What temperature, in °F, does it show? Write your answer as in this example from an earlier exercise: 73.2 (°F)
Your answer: 40 (°F)
